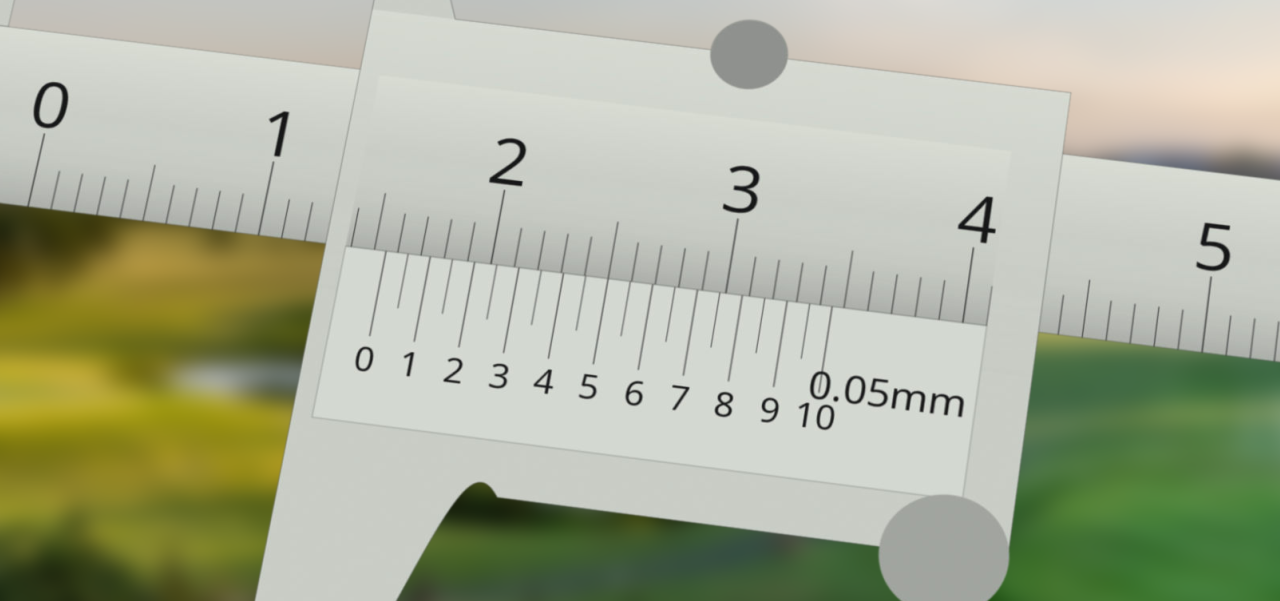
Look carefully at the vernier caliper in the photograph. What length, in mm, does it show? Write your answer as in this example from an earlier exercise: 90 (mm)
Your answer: 15.5 (mm)
